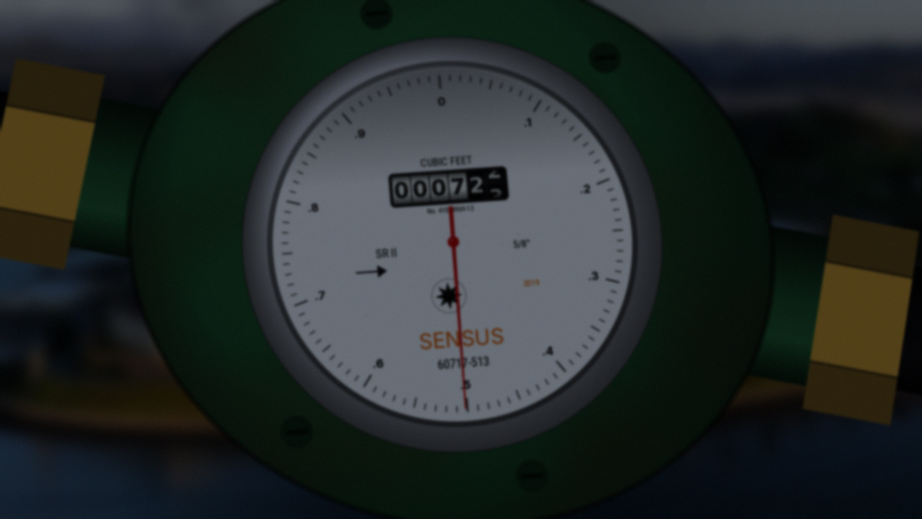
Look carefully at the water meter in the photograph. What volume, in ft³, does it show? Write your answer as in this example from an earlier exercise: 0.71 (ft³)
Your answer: 722.50 (ft³)
